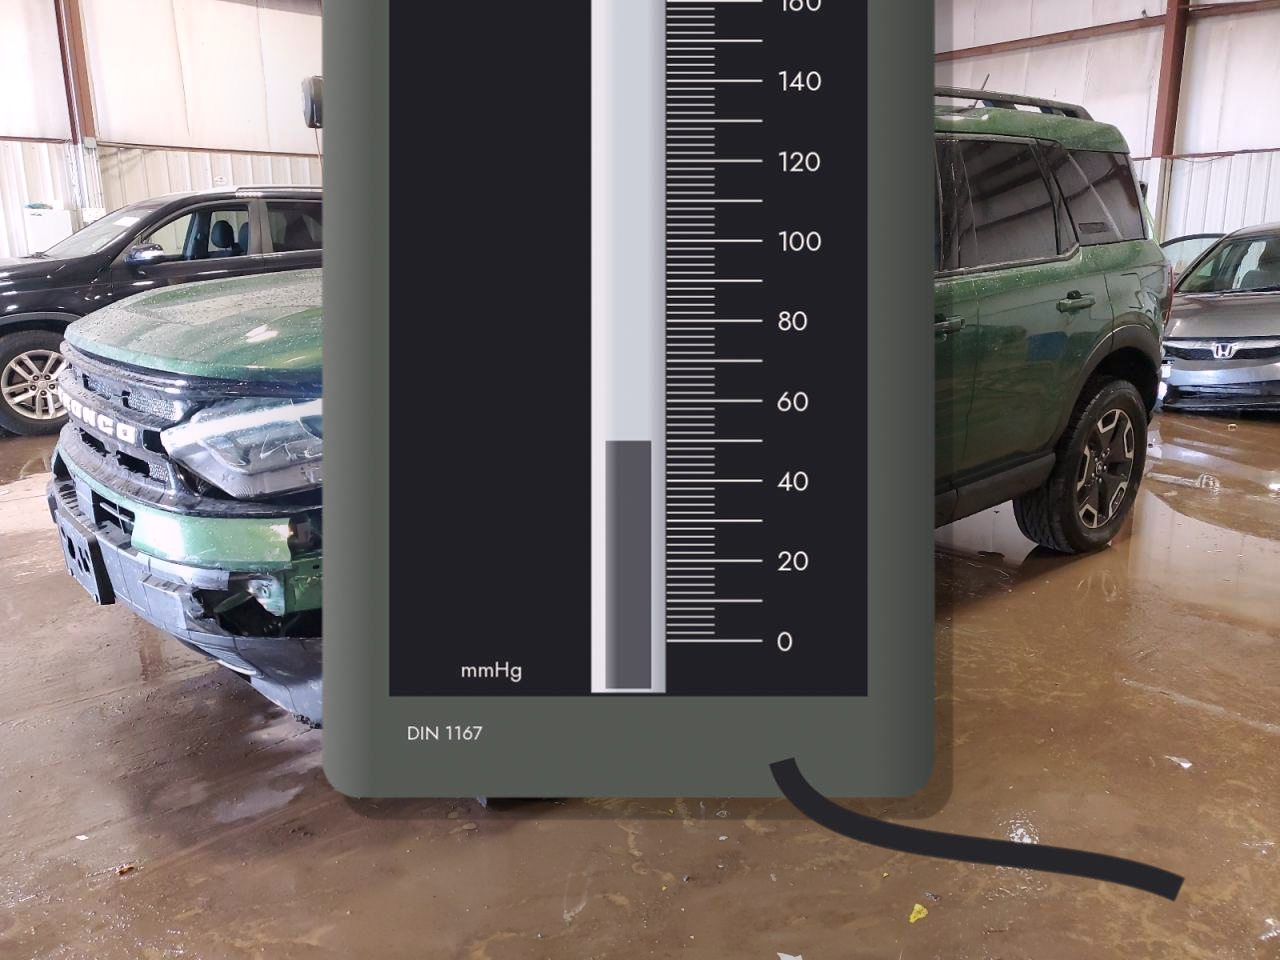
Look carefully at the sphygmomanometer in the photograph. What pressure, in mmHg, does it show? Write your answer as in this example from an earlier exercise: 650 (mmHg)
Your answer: 50 (mmHg)
